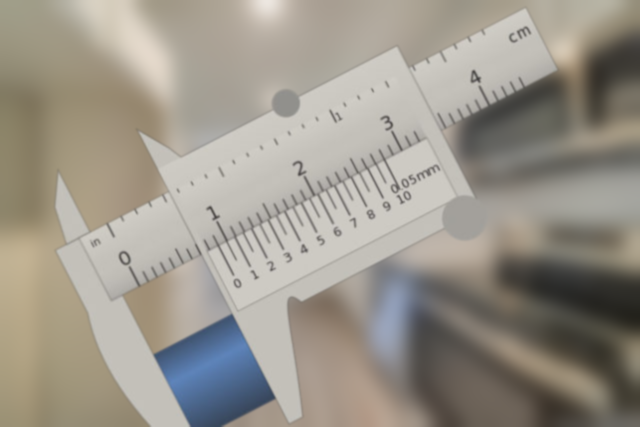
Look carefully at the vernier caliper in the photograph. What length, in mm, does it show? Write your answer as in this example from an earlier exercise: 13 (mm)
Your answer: 9.0 (mm)
